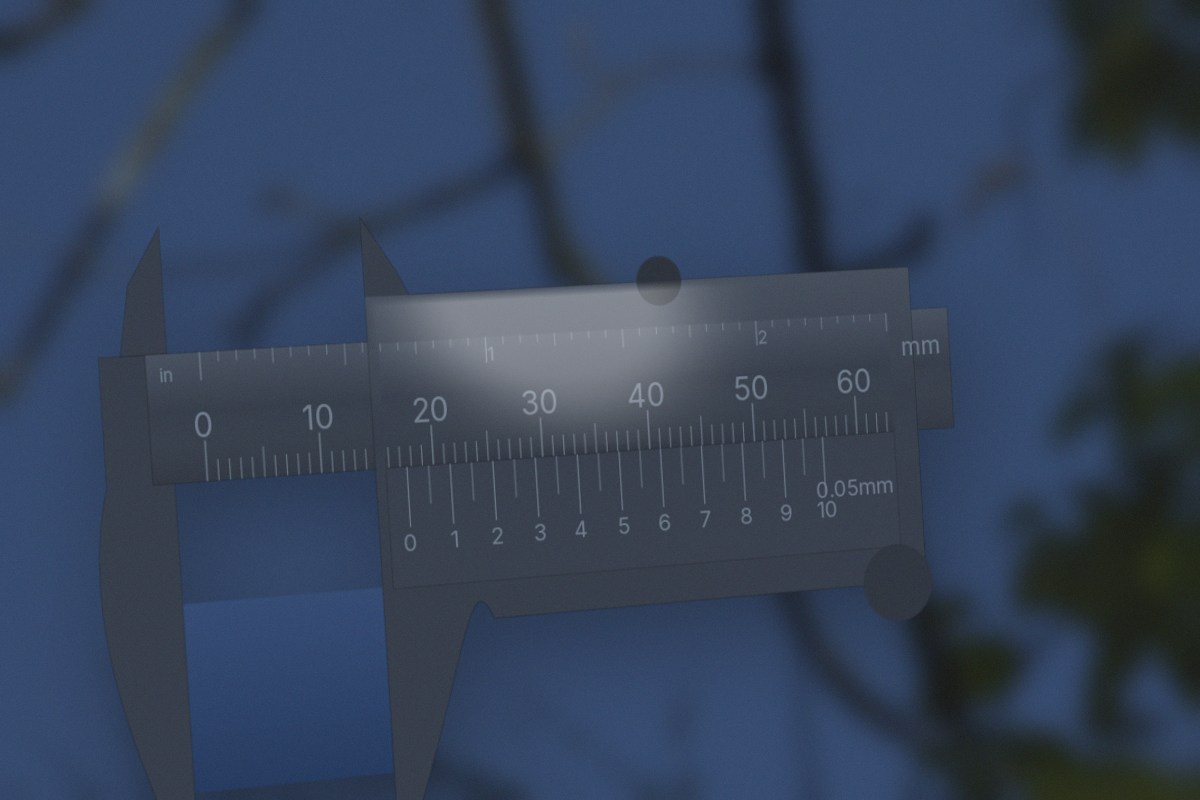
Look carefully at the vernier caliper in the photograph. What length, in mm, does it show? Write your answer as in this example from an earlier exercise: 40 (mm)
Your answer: 17.6 (mm)
